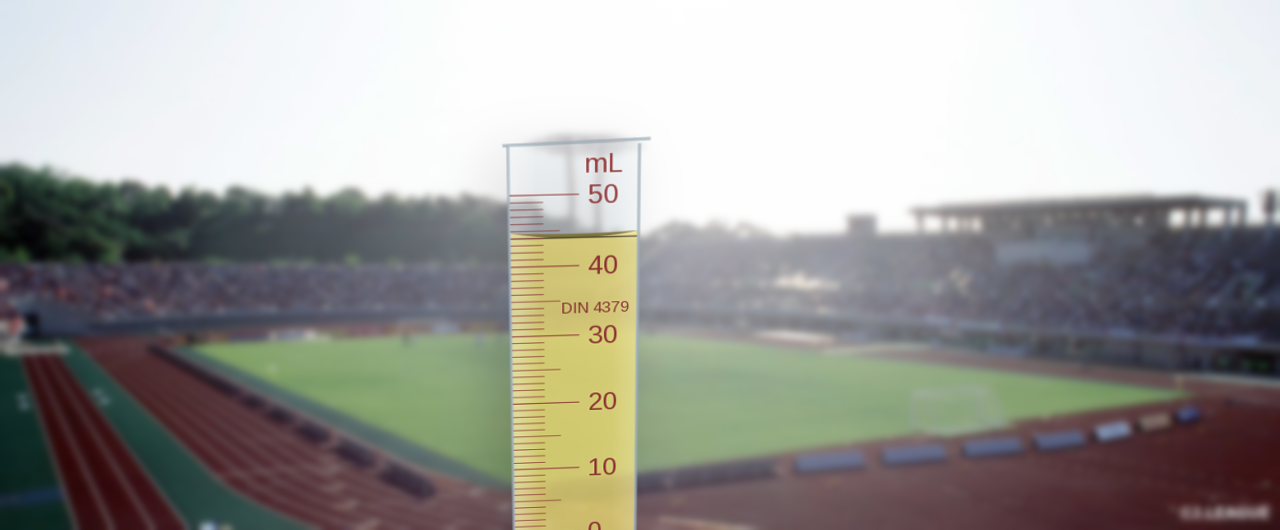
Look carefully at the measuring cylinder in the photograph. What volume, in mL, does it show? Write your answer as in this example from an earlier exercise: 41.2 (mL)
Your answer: 44 (mL)
